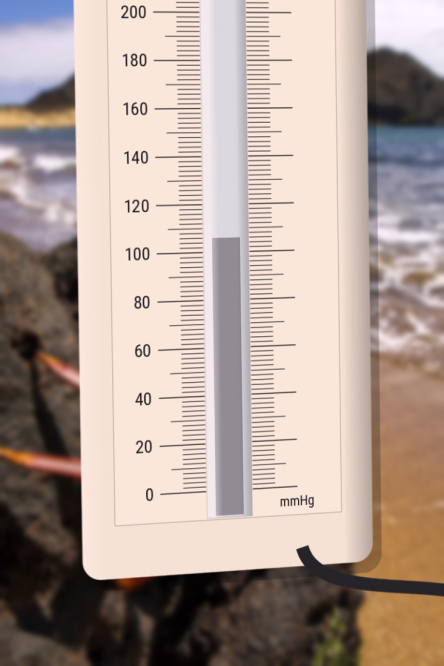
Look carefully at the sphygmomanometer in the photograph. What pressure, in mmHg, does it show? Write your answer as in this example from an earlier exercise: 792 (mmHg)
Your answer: 106 (mmHg)
